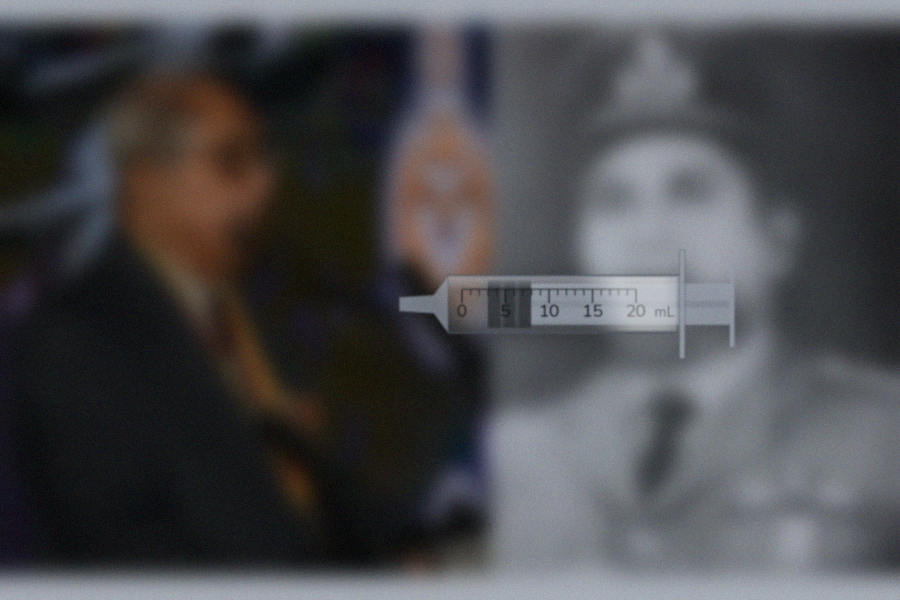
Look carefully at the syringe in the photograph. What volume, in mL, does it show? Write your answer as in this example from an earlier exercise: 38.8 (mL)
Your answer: 3 (mL)
